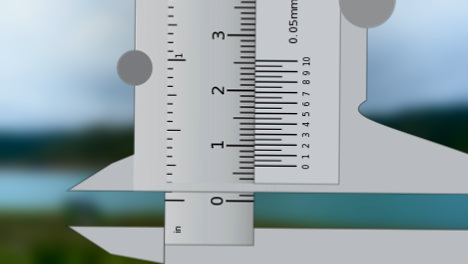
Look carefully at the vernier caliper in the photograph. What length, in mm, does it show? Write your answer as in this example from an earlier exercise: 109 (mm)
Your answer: 6.4 (mm)
